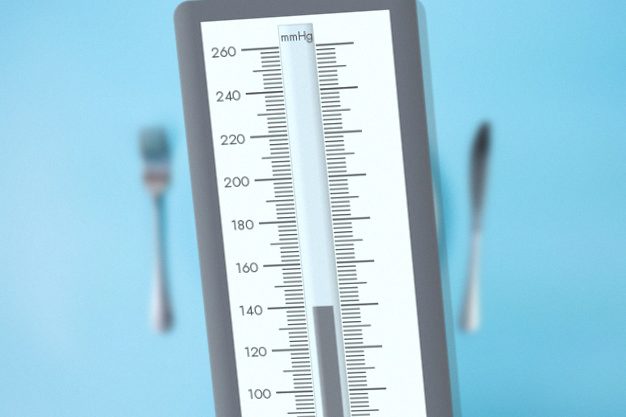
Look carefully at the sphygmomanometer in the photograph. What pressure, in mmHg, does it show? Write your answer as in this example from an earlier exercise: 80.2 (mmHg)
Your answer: 140 (mmHg)
